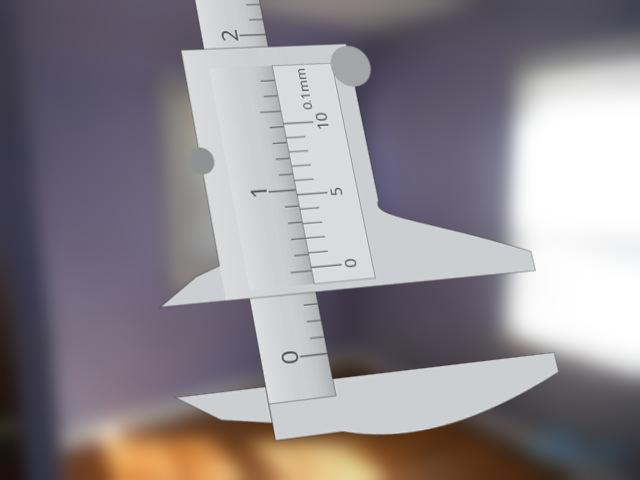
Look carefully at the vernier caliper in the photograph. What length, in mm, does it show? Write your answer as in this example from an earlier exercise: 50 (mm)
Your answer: 5.2 (mm)
